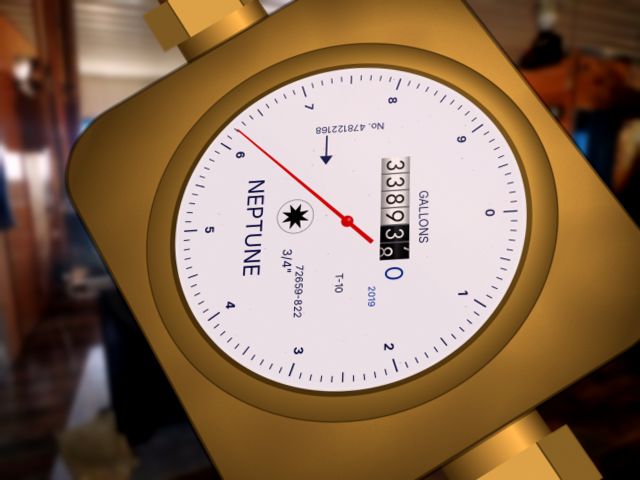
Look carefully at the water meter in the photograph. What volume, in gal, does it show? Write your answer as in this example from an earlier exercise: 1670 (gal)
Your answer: 3389376.2 (gal)
